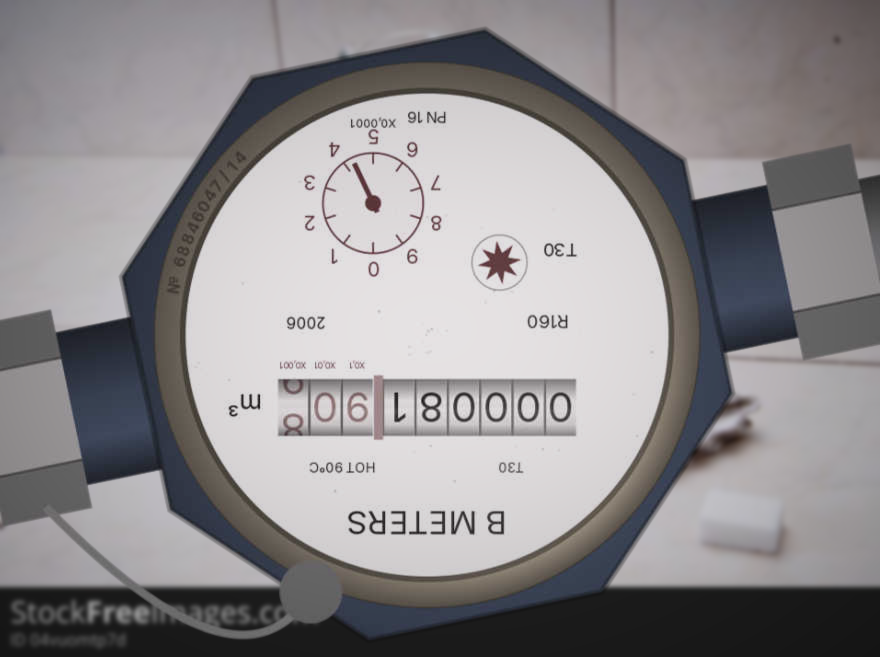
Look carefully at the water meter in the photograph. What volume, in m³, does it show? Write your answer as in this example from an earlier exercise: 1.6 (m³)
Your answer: 81.9084 (m³)
